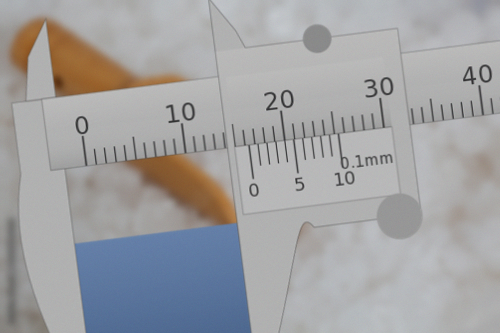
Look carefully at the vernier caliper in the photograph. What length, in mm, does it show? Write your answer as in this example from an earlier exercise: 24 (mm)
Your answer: 16.4 (mm)
